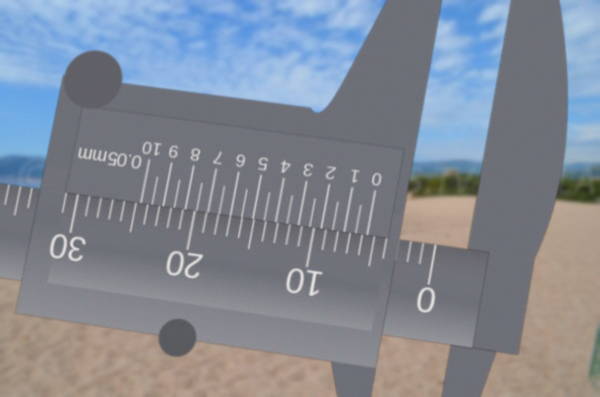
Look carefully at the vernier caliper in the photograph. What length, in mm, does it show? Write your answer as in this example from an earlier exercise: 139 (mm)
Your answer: 5.6 (mm)
